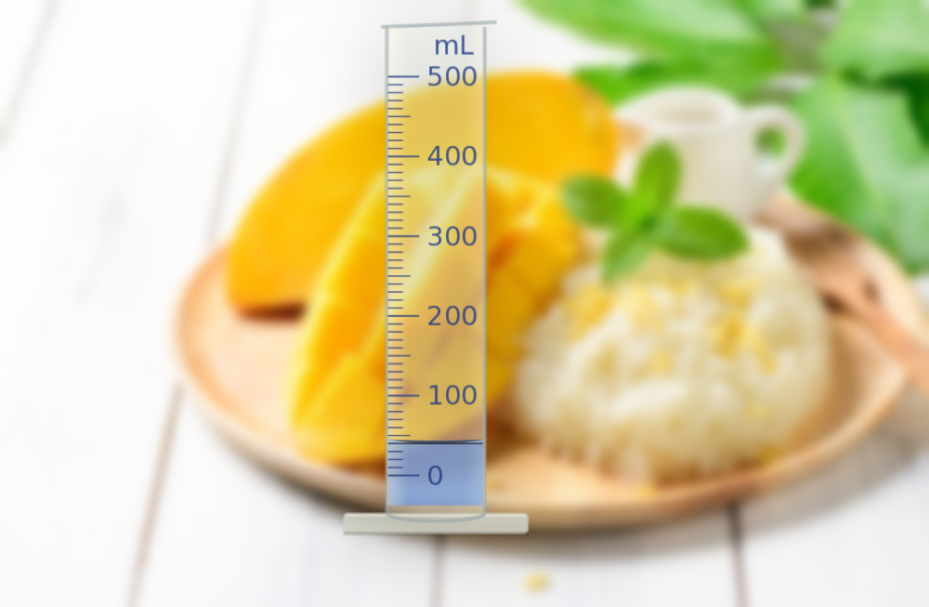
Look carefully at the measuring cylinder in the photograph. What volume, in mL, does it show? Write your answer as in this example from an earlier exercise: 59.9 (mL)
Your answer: 40 (mL)
